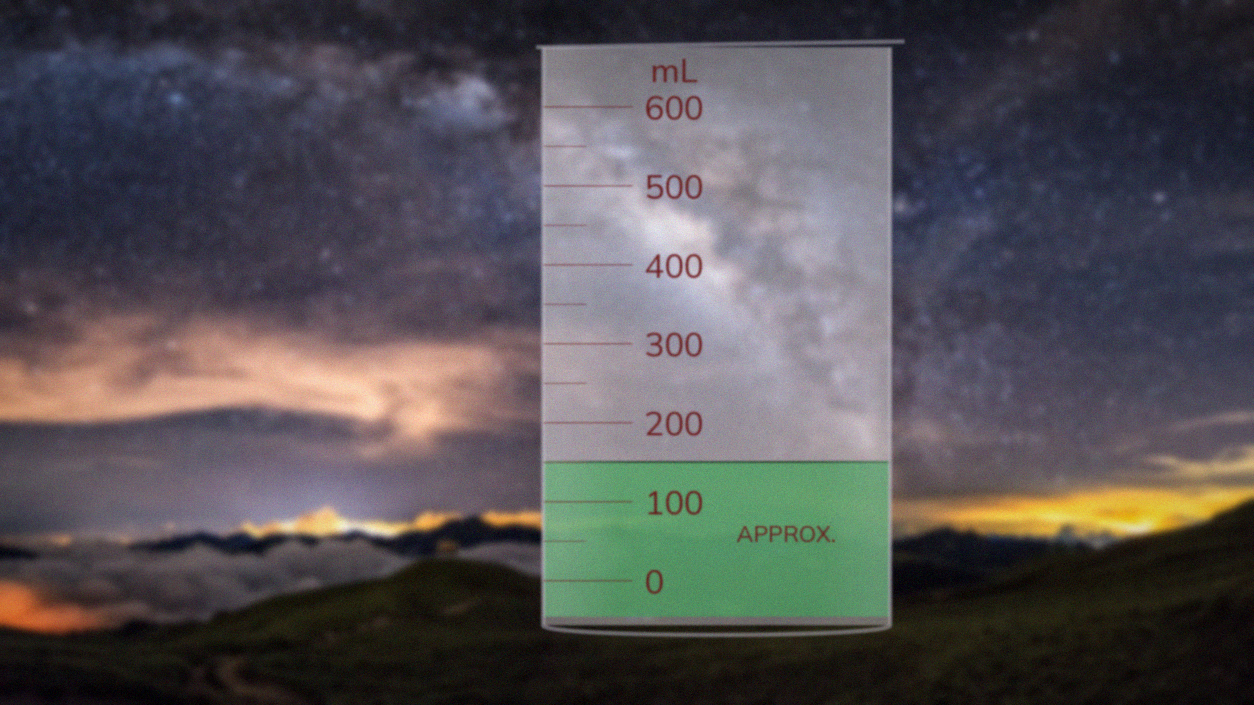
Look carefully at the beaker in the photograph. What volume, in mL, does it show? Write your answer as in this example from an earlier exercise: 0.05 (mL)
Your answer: 150 (mL)
